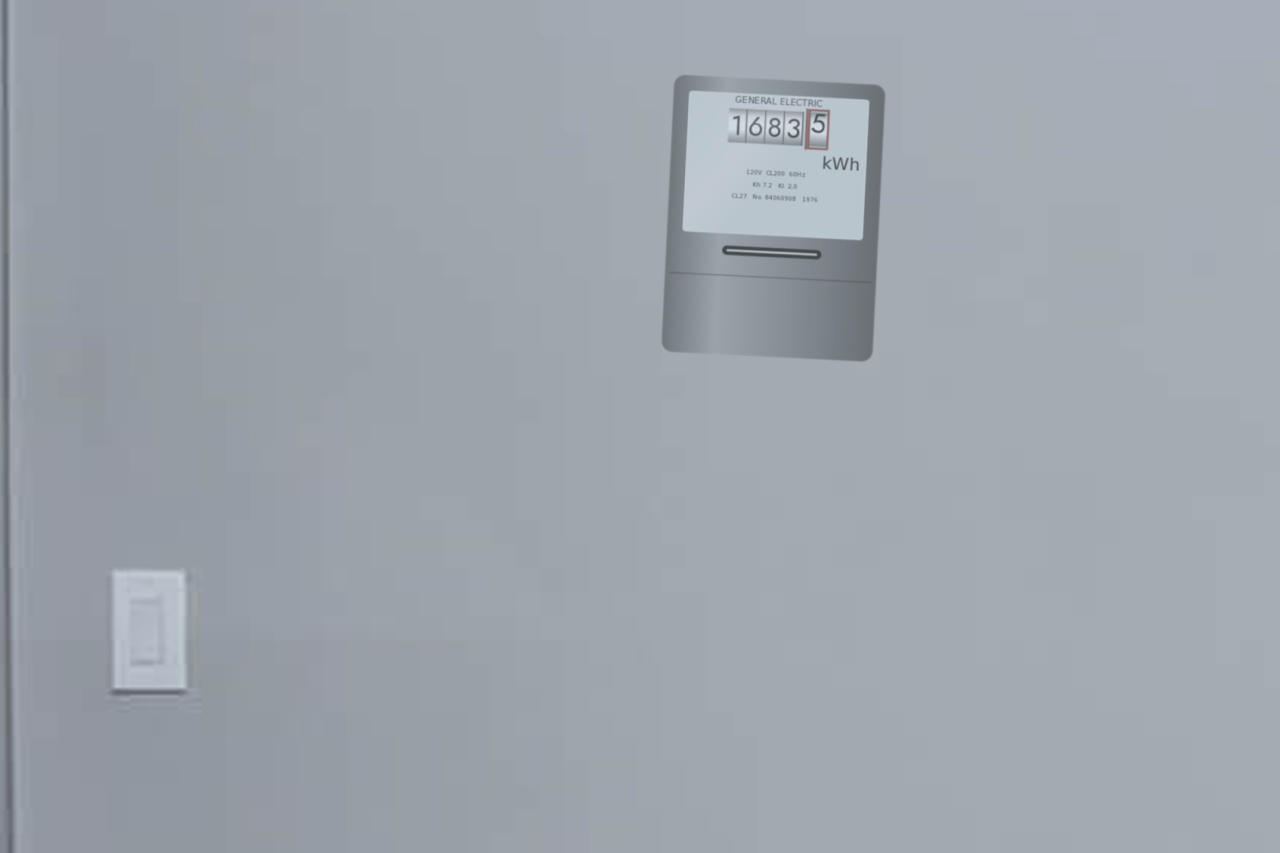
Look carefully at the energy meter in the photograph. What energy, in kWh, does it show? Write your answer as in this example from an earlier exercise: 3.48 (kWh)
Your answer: 1683.5 (kWh)
